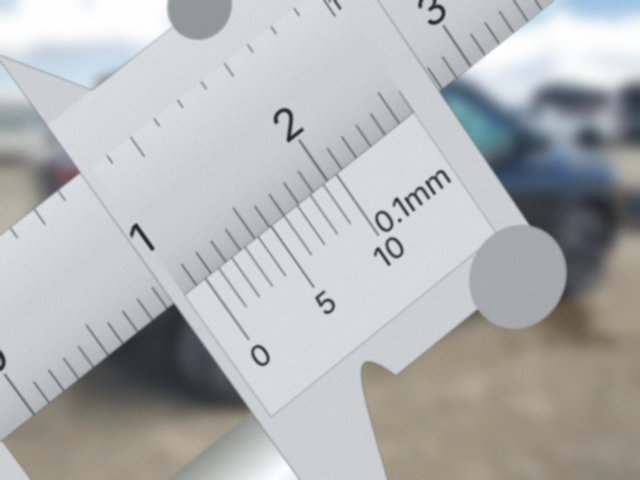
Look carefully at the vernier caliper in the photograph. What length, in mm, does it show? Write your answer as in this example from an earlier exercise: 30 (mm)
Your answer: 11.6 (mm)
